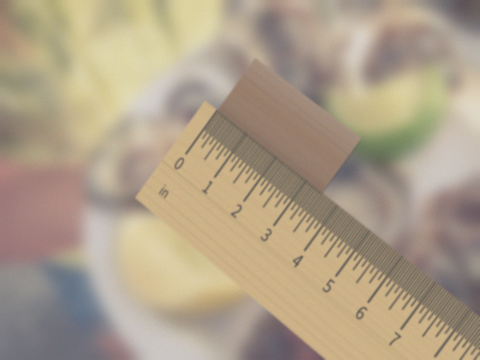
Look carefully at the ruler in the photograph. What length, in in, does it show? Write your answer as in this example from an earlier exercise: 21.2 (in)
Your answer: 3.5 (in)
